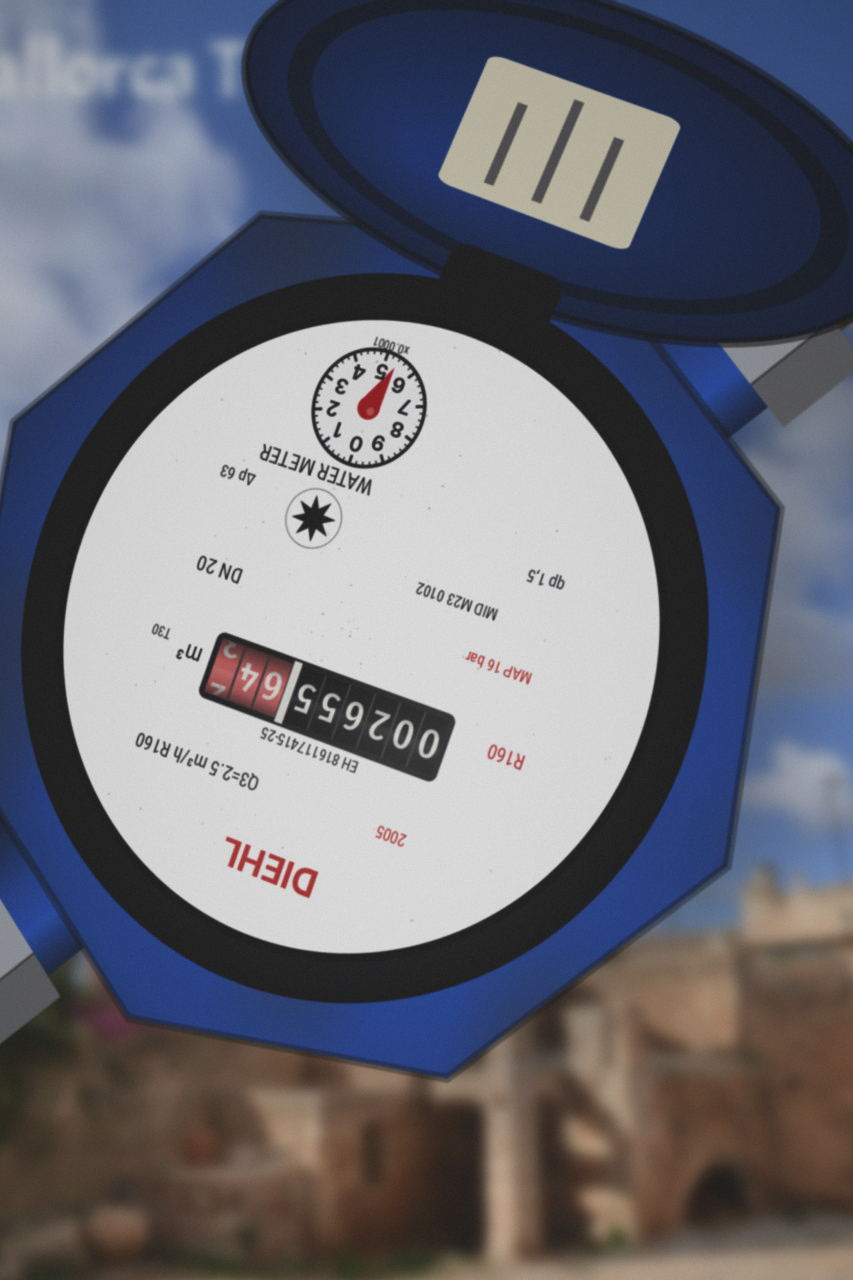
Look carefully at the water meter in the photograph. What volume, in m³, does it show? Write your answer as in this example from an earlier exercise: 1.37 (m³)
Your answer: 2655.6425 (m³)
